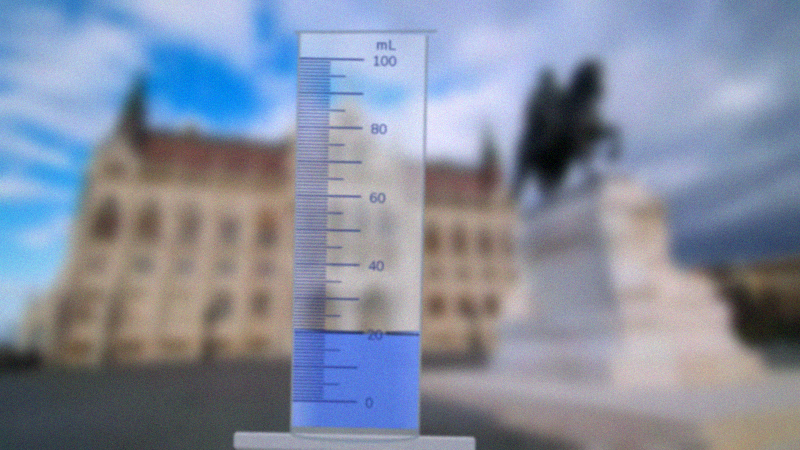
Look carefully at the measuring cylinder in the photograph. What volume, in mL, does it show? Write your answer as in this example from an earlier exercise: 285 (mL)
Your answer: 20 (mL)
